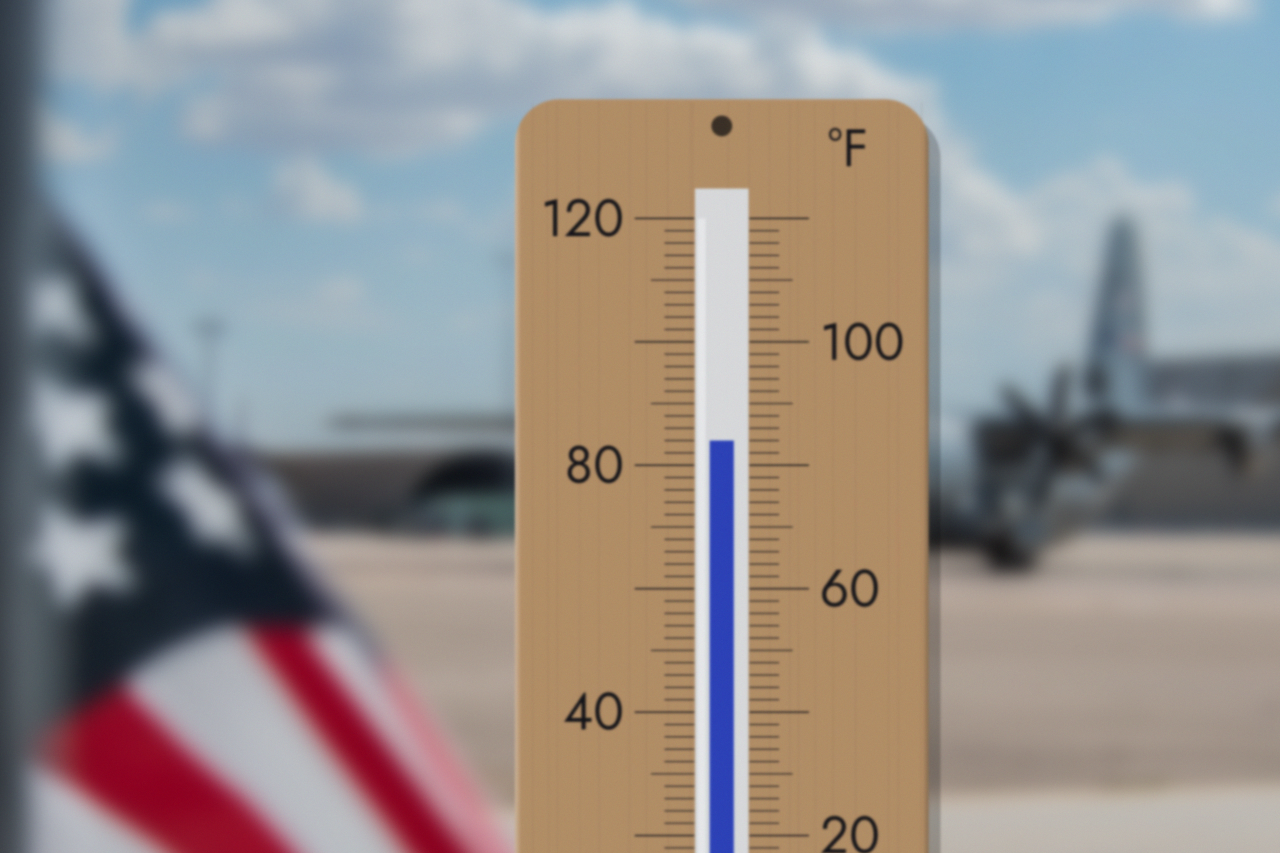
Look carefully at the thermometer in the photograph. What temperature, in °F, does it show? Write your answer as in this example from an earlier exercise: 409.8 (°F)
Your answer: 84 (°F)
